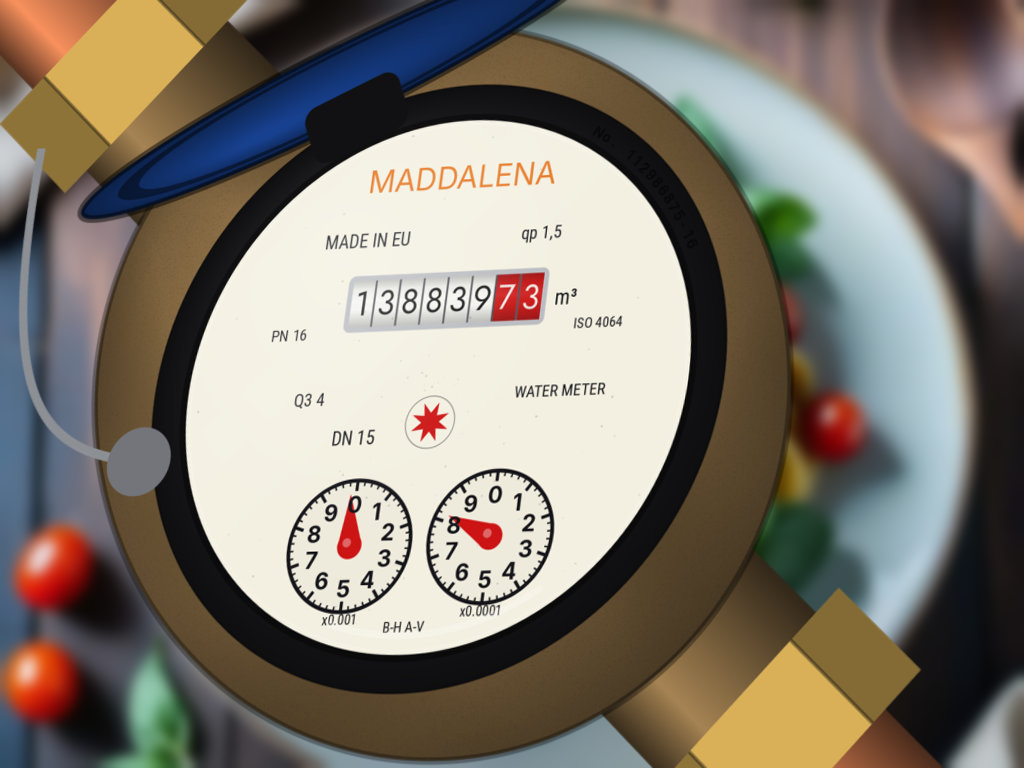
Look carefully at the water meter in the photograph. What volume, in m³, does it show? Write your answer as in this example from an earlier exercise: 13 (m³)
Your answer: 138839.7298 (m³)
